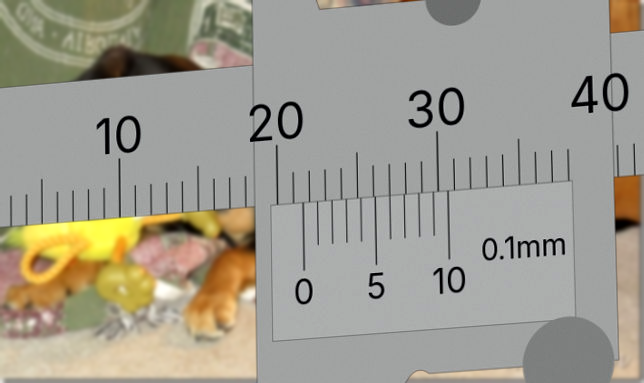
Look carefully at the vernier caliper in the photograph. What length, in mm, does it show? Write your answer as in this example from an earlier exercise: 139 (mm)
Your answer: 21.6 (mm)
